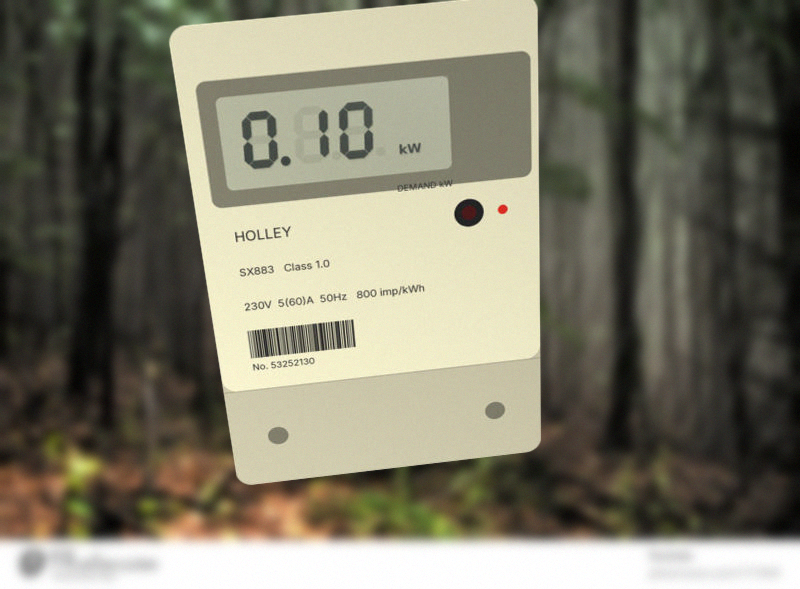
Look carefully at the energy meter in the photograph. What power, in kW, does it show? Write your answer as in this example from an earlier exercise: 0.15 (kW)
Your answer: 0.10 (kW)
